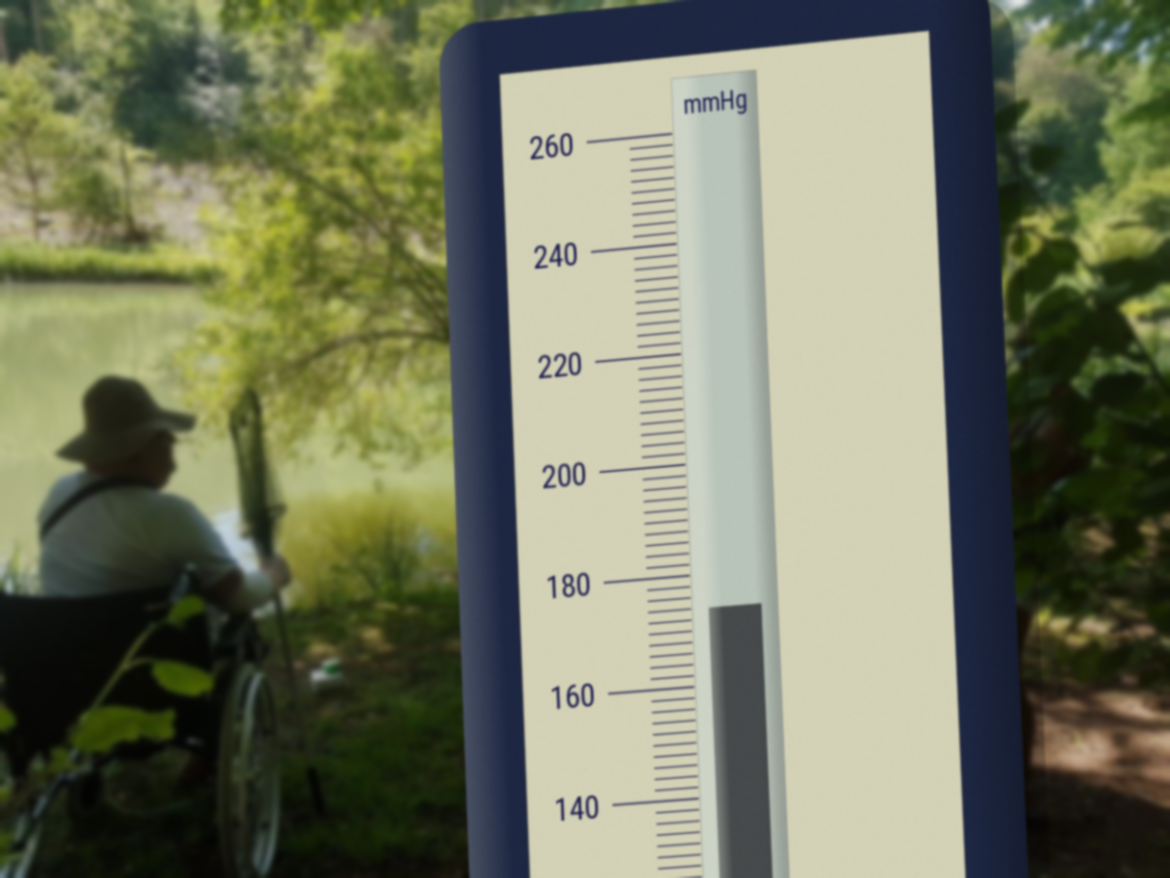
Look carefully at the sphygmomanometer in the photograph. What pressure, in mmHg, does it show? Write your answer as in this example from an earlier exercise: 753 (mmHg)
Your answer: 174 (mmHg)
